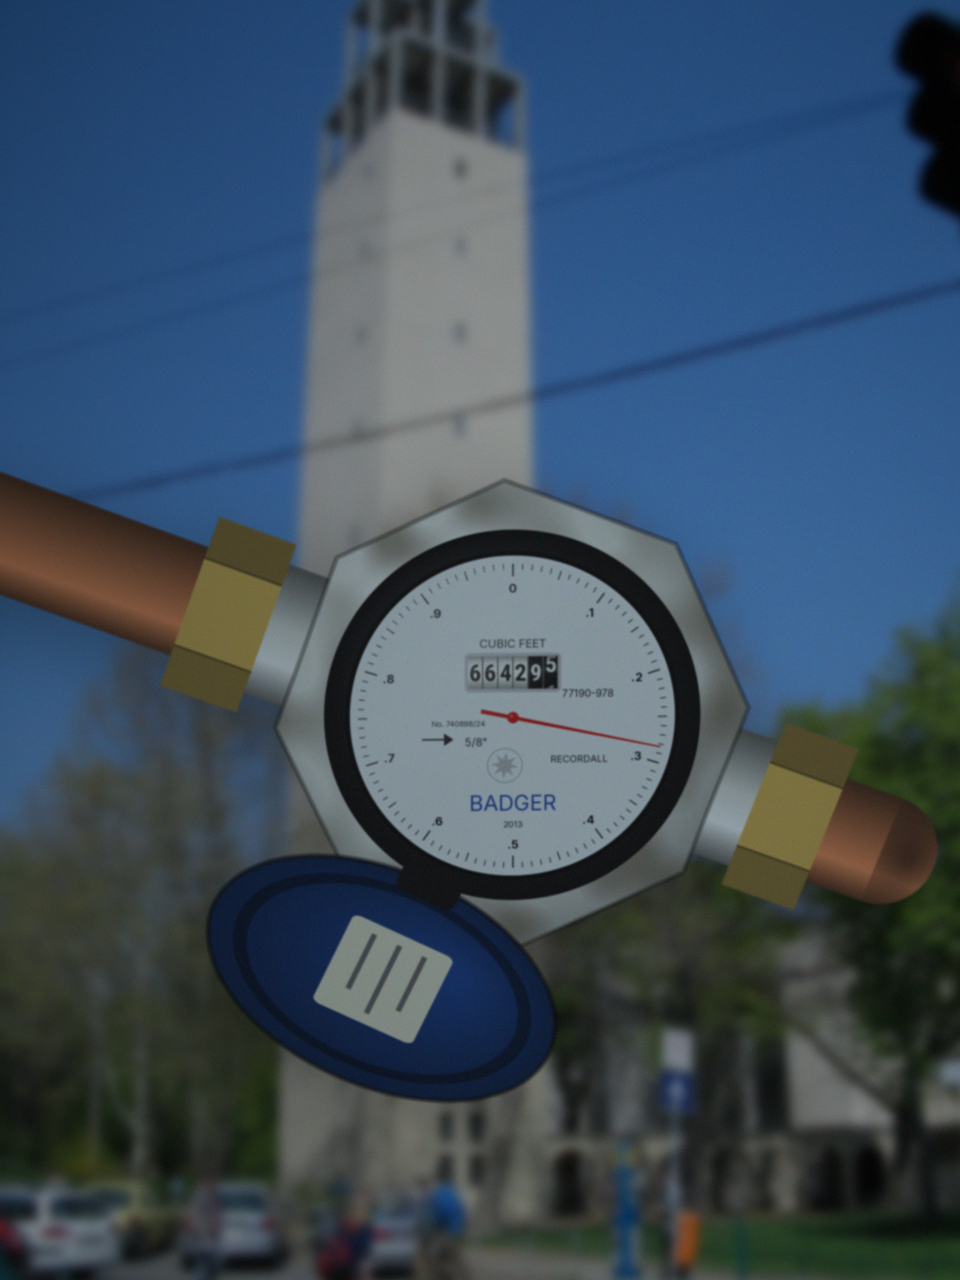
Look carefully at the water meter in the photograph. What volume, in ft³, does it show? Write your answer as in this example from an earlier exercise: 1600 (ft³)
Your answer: 664295.28 (ft³)
